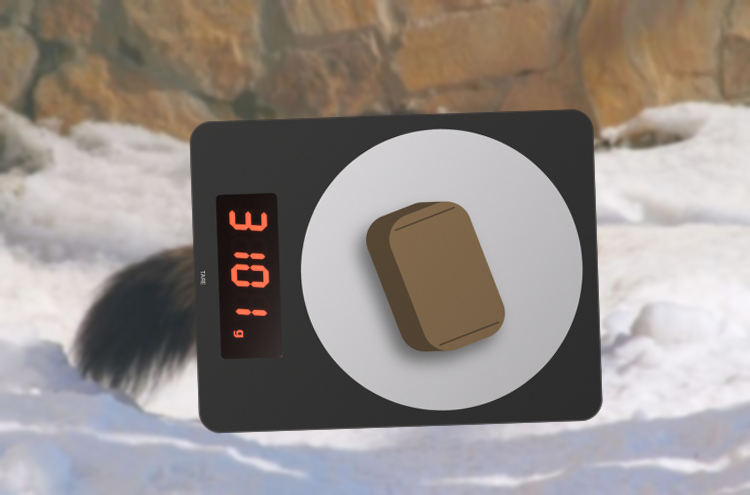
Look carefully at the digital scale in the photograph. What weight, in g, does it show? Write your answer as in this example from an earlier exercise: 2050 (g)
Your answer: 3101 (g)
